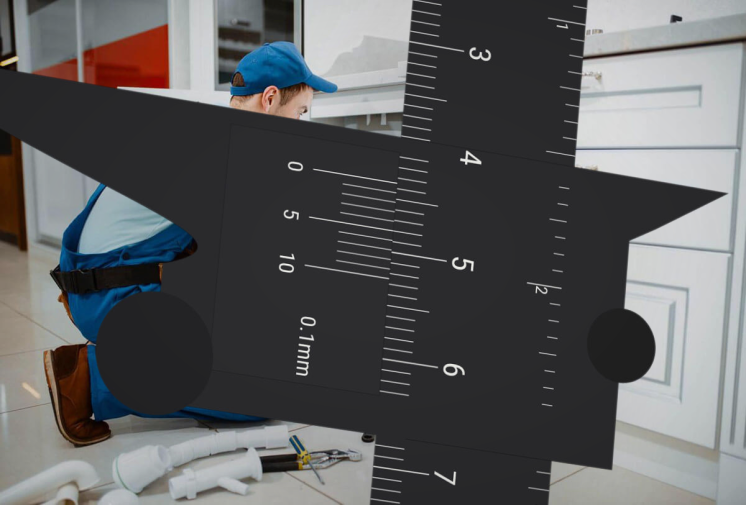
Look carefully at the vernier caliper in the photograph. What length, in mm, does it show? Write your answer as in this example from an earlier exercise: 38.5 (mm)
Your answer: 43.5 (mm)
